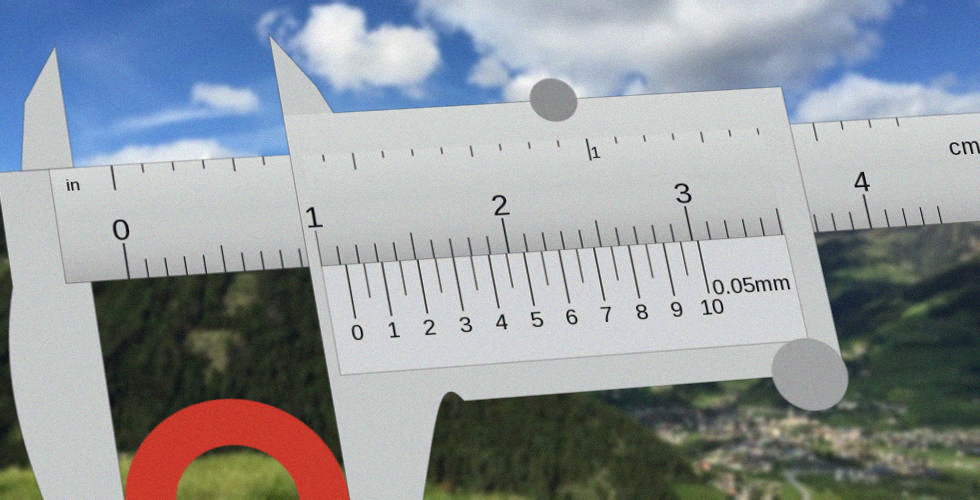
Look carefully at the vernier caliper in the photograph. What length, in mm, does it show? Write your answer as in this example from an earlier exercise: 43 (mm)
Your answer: 11.3 (mm)
